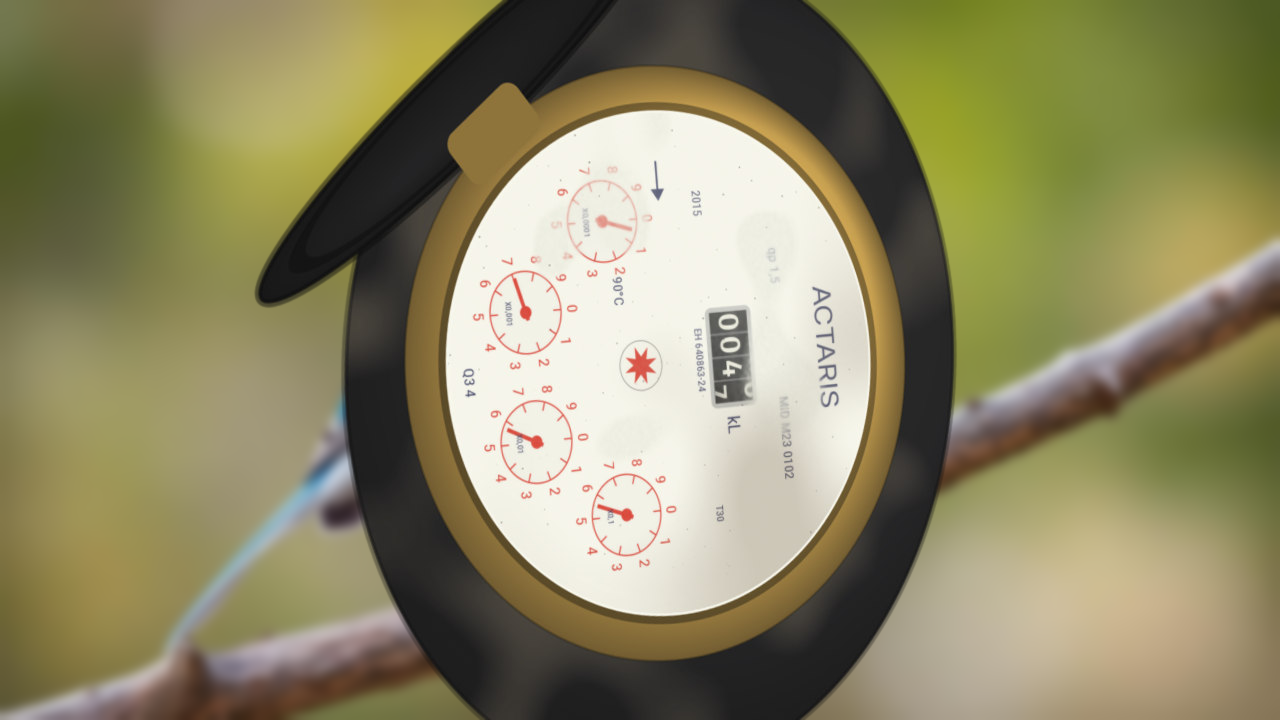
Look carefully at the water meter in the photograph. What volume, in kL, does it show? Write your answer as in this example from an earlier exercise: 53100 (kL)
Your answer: 46.5570 (kL)
